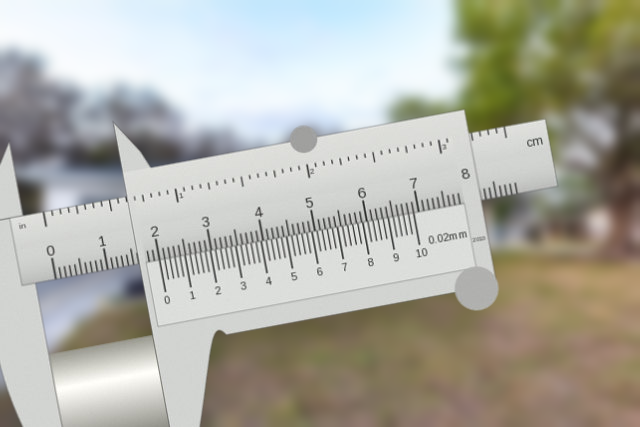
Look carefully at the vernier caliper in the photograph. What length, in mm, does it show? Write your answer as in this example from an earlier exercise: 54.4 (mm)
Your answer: 20.0 (mm)
